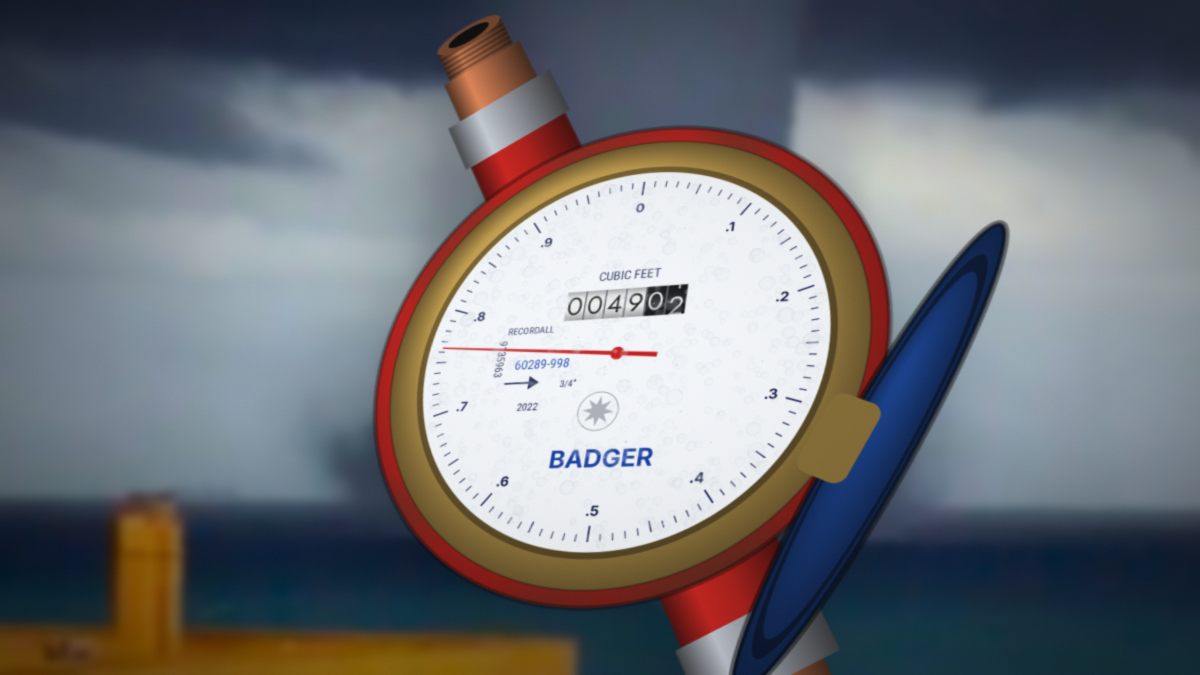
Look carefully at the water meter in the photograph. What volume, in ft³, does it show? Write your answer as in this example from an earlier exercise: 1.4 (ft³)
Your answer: 4901.76 (ft³)
